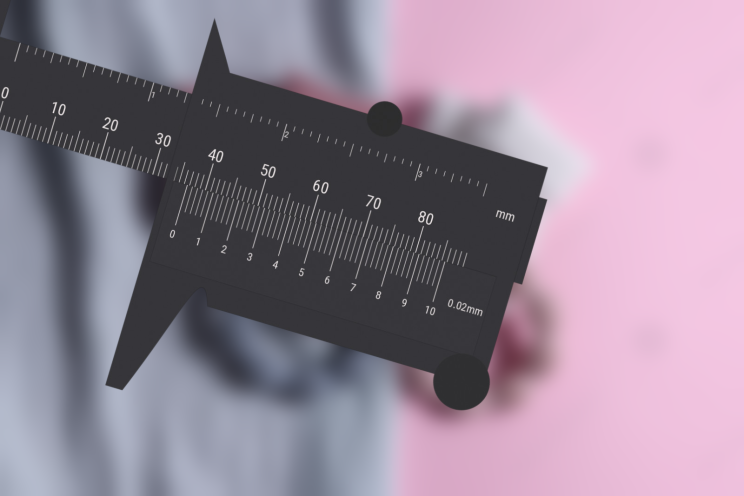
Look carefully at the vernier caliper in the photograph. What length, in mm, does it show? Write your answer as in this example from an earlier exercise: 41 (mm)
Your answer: 36.6 (mm)
